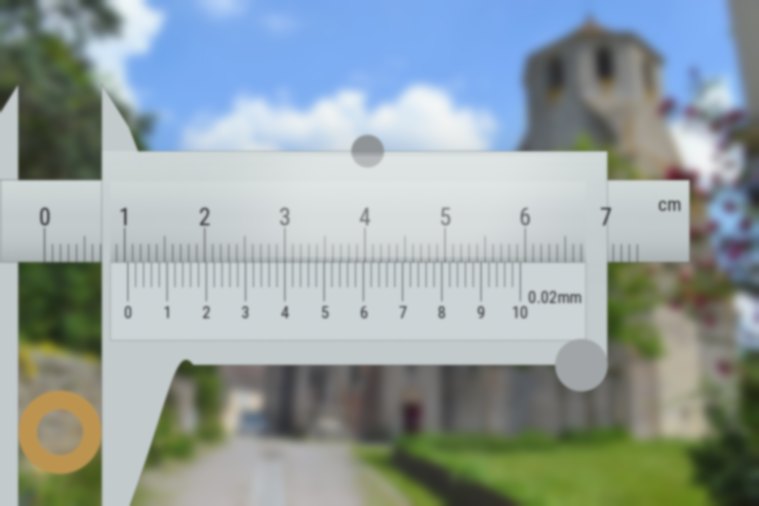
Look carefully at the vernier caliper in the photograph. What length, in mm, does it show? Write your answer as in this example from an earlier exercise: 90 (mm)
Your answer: 10.4 (mm)
